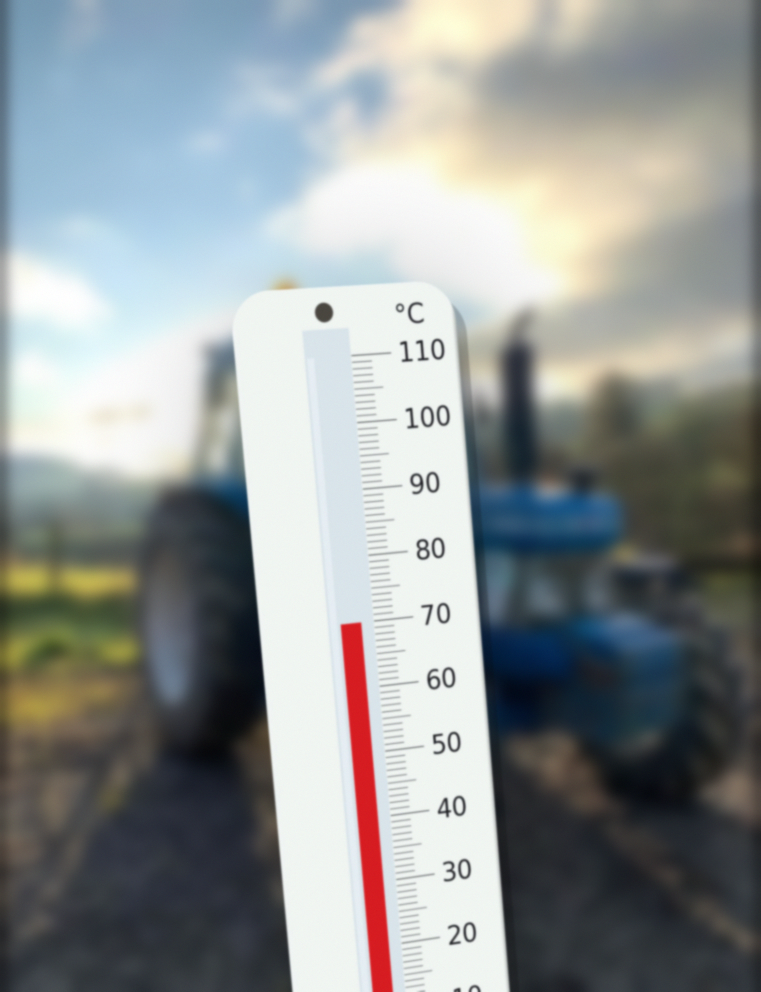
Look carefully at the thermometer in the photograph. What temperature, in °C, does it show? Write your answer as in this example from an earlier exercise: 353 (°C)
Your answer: 70 (°C)
